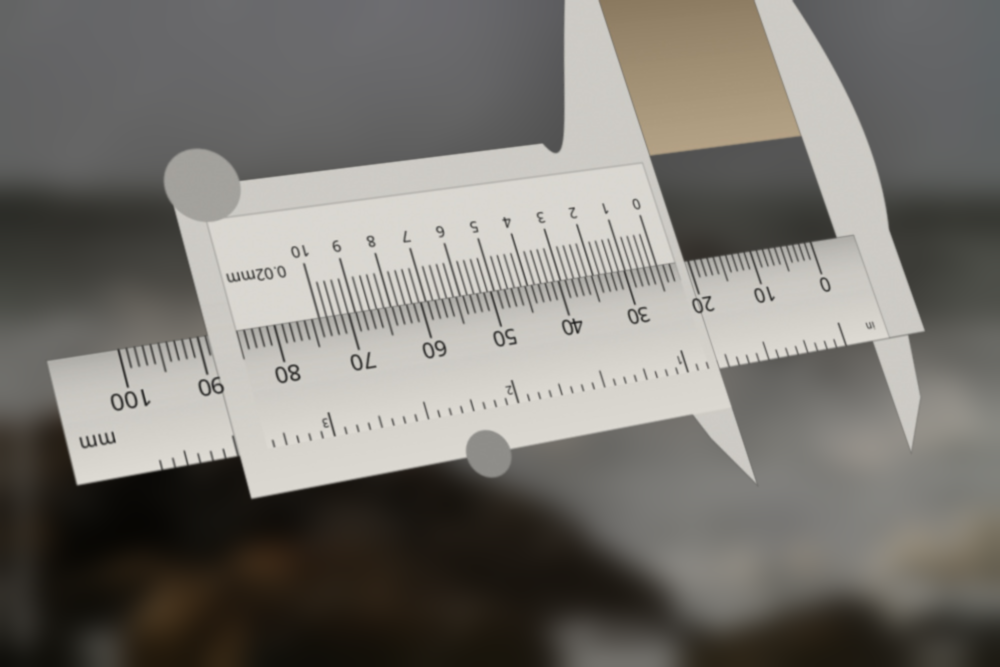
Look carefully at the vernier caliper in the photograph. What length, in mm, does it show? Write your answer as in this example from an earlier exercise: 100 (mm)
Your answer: 25.0 (mm)
